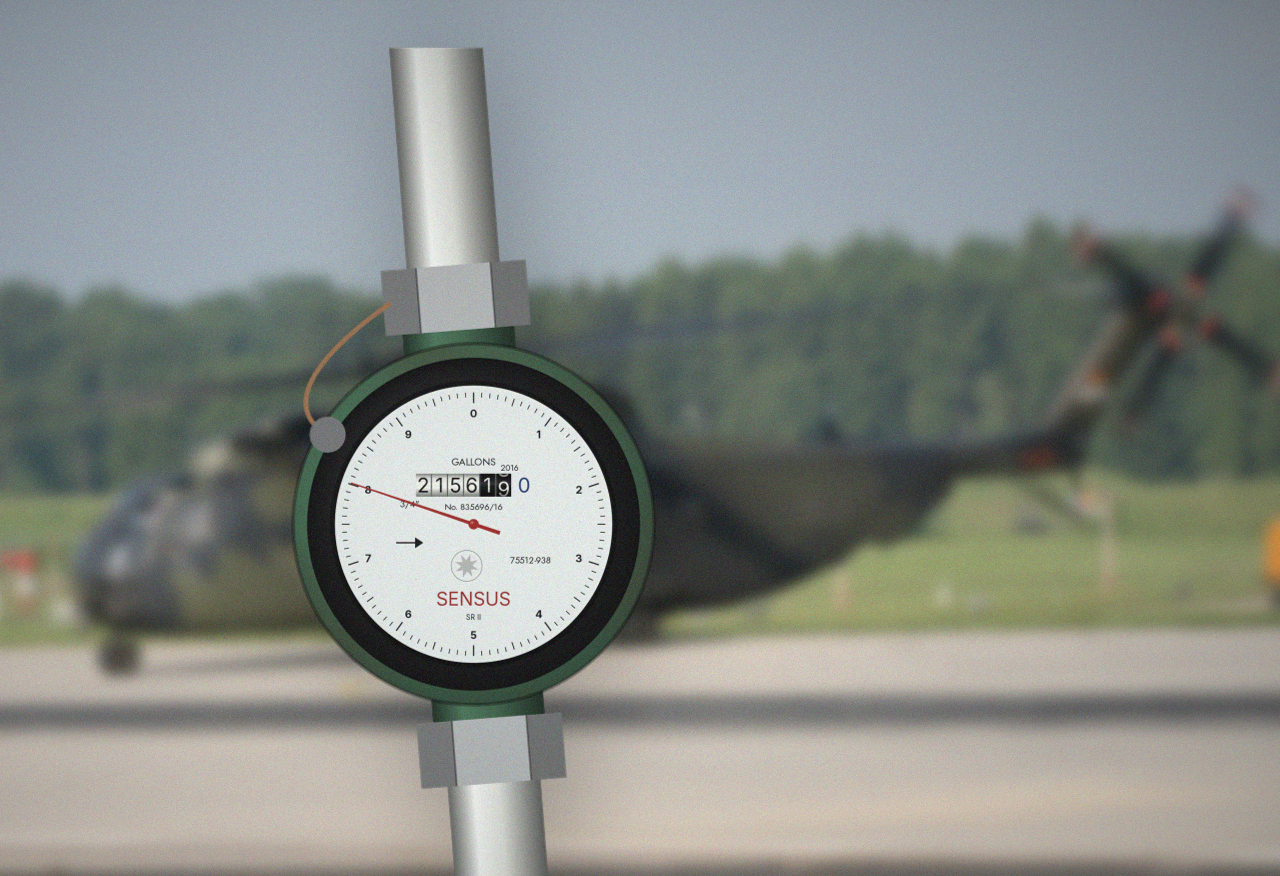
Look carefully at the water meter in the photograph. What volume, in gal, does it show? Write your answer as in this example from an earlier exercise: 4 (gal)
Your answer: 2156188.0 (gal)
